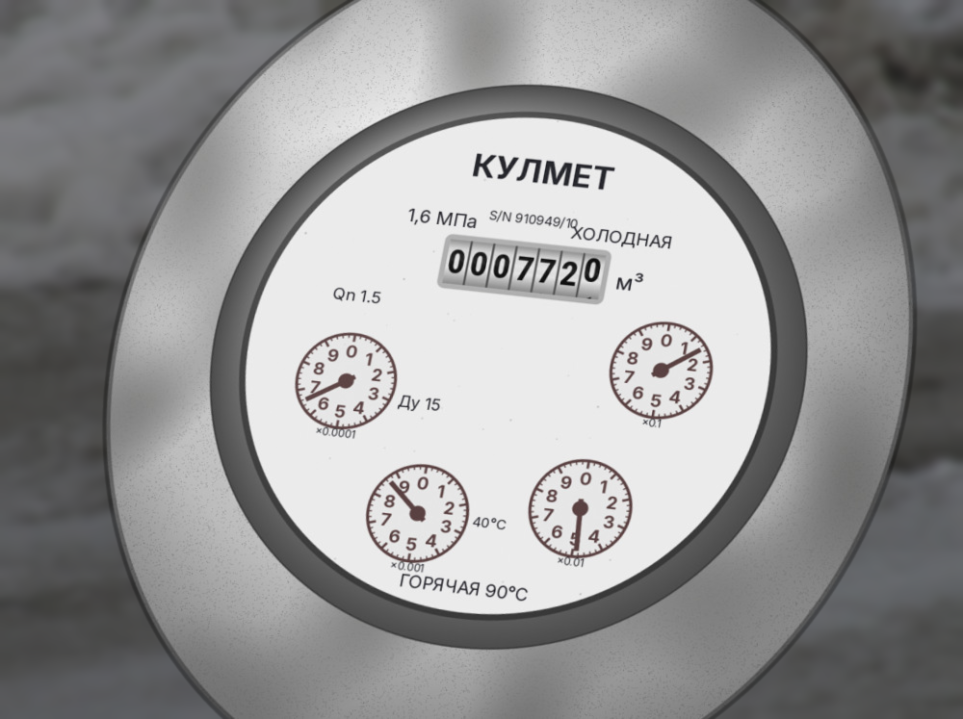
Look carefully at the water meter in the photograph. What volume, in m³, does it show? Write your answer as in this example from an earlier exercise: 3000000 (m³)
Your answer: 7720.1486 (m³)
